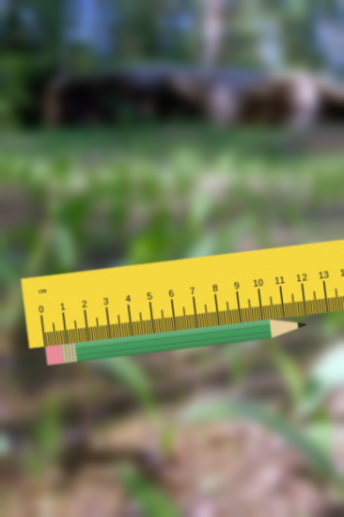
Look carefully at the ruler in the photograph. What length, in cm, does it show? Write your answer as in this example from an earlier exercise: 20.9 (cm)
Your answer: 12 (cm)
